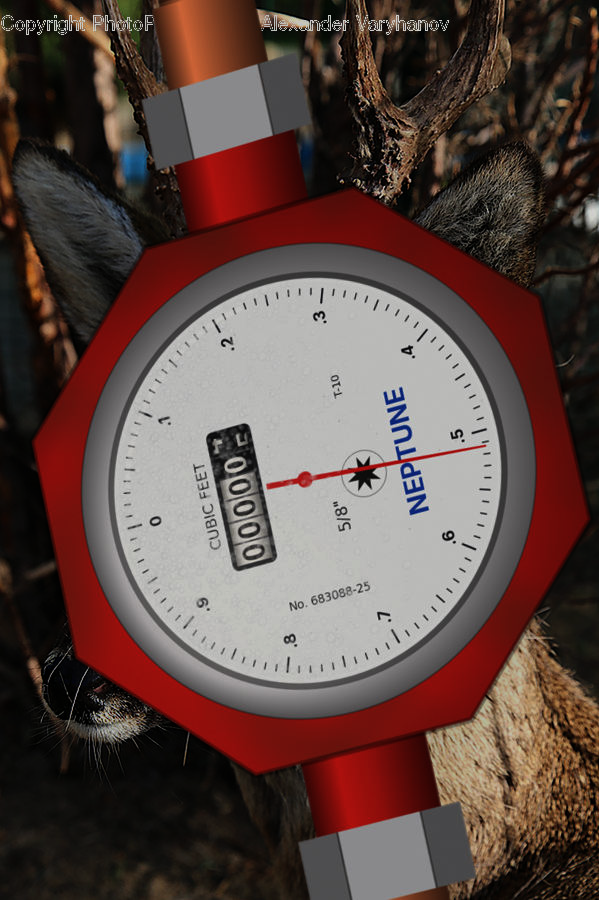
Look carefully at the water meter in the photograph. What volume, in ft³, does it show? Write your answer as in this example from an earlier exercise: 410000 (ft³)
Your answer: 4.51 (ft³)
